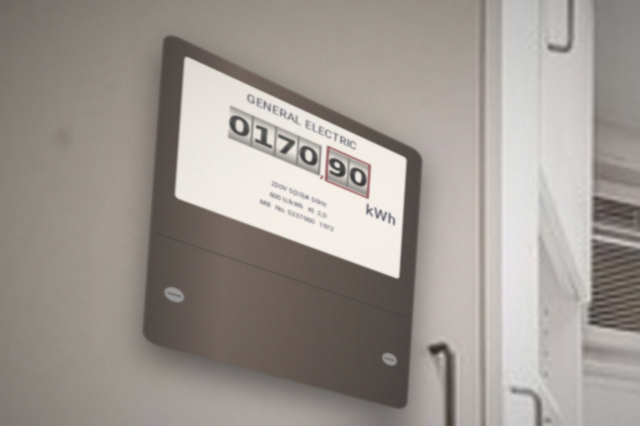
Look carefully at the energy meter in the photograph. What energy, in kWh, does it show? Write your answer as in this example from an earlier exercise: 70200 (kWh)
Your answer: 170.90 (kWh)
